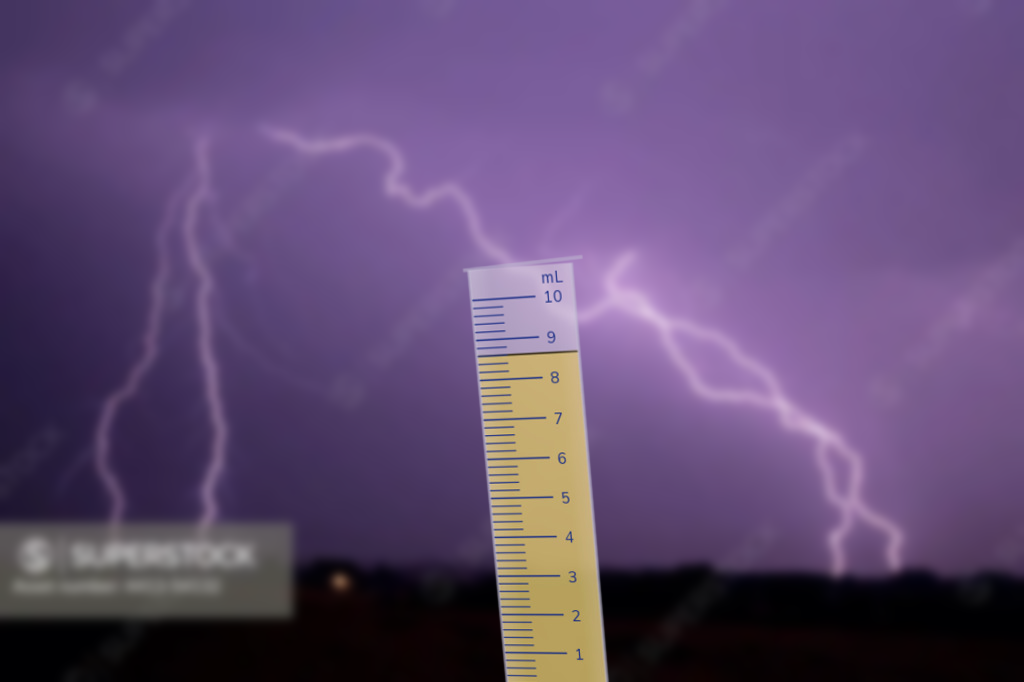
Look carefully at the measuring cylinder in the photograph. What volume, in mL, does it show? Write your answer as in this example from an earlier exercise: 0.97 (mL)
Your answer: 8.6 (mL)
